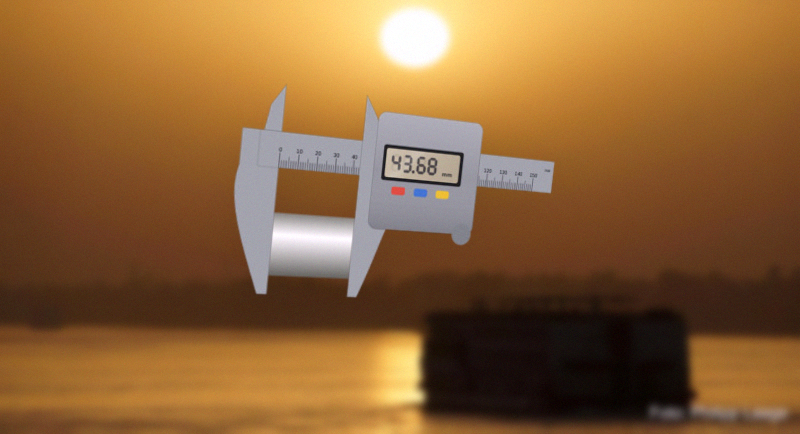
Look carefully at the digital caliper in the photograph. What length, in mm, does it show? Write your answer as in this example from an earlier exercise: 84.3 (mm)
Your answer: 43.68 (mm)
